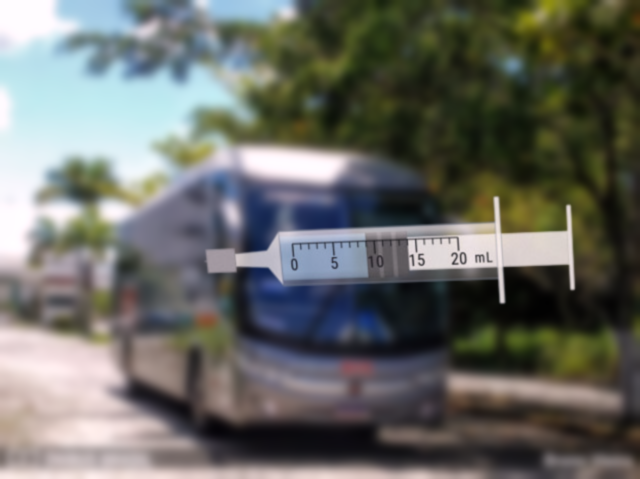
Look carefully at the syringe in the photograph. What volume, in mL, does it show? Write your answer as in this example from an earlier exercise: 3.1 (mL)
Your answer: 9 (mL)
